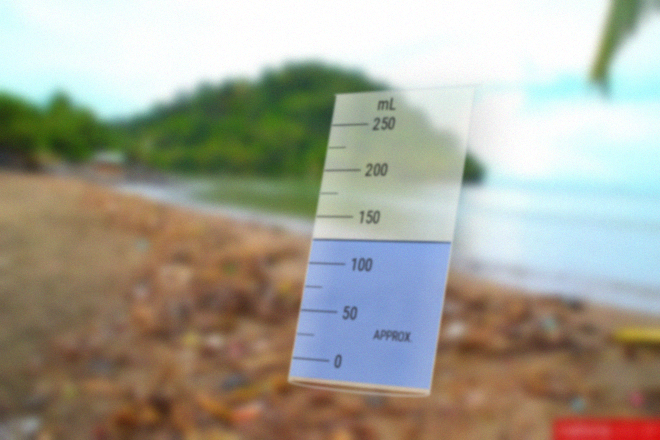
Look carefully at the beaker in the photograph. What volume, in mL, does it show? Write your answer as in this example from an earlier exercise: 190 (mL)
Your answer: 125 (mL)
